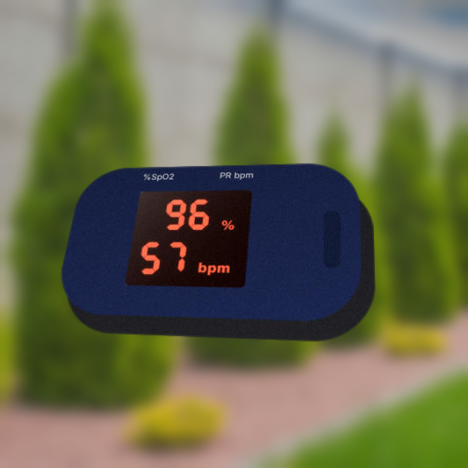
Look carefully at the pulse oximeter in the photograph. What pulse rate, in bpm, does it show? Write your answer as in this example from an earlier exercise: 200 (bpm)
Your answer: 57 (bpm)
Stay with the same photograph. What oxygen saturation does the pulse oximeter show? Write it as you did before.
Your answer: 96 (%)
